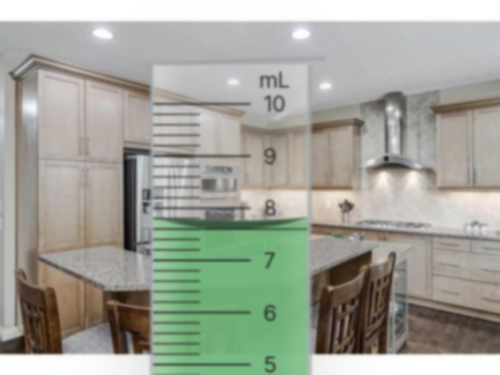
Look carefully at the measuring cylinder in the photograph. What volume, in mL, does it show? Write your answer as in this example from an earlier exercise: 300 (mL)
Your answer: 7.6 (mL)
